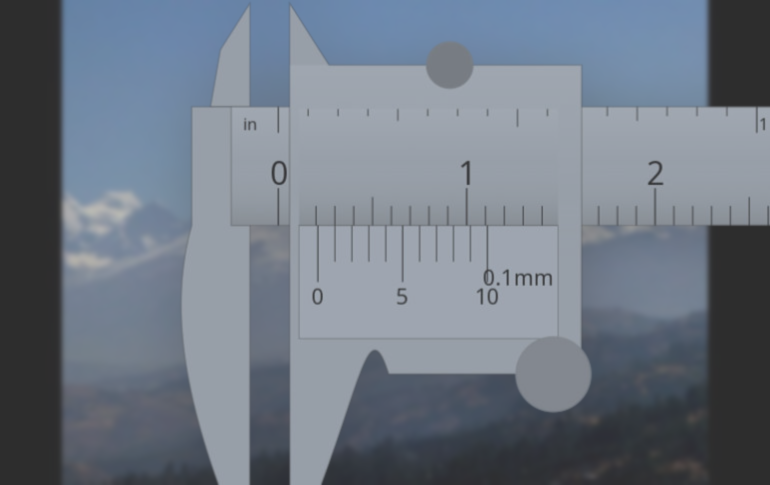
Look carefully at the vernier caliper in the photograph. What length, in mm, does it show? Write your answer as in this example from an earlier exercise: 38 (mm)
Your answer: 2.1 (mm)
